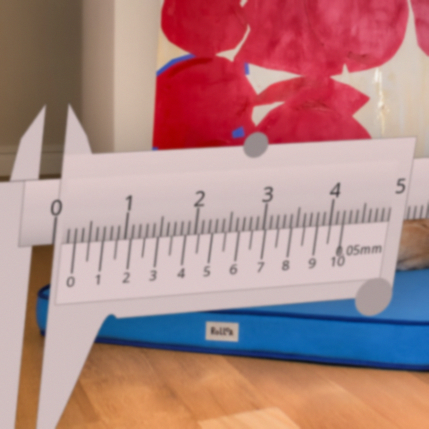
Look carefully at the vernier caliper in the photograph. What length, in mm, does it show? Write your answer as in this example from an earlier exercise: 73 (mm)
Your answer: 3.0 (mm)
